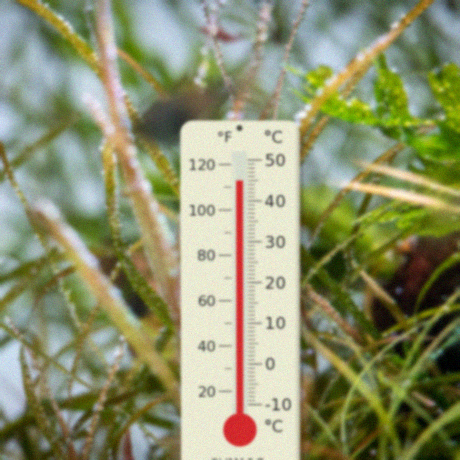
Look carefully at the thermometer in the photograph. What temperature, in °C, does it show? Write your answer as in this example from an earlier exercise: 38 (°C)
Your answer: 45 (°C)
